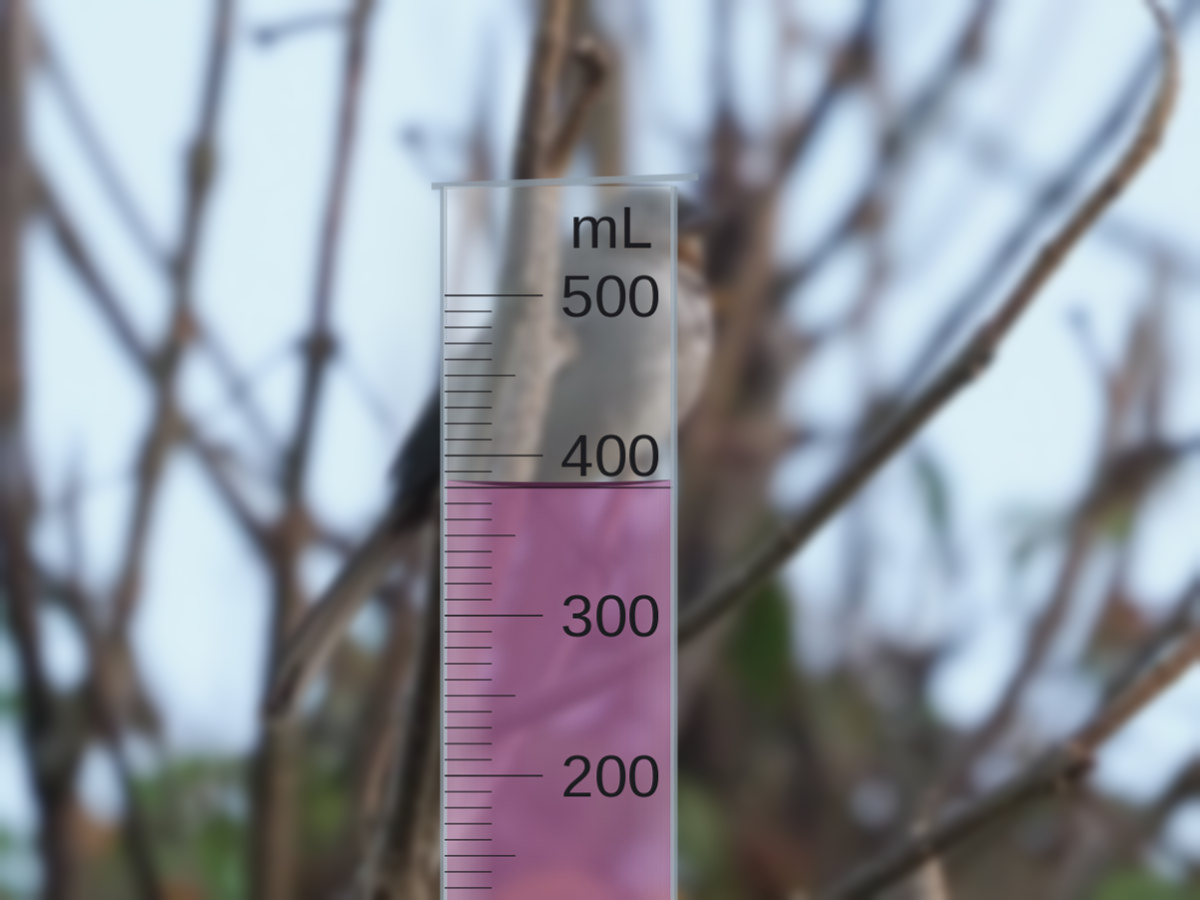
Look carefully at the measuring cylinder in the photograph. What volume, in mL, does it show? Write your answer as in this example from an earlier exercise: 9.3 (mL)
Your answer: 380 (mL)
